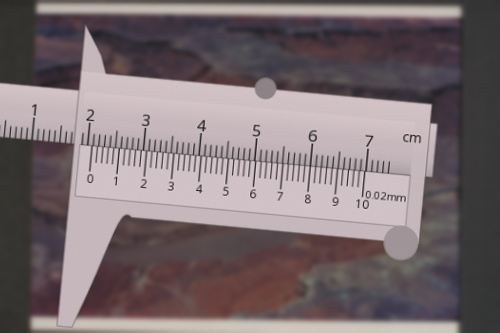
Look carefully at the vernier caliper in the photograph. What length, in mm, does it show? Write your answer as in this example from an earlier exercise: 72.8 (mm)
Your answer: 20.8 (mm)
